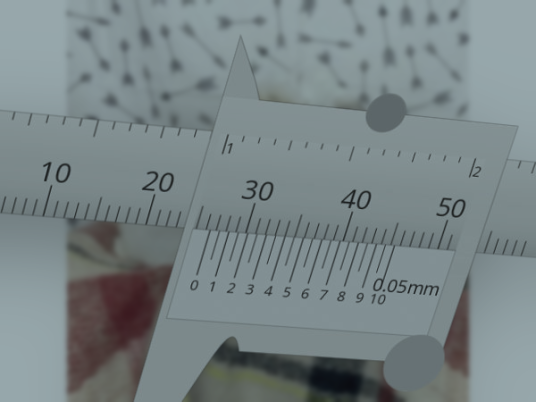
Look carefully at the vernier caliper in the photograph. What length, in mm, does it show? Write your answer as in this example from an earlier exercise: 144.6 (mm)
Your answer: 26.4 (mm)
